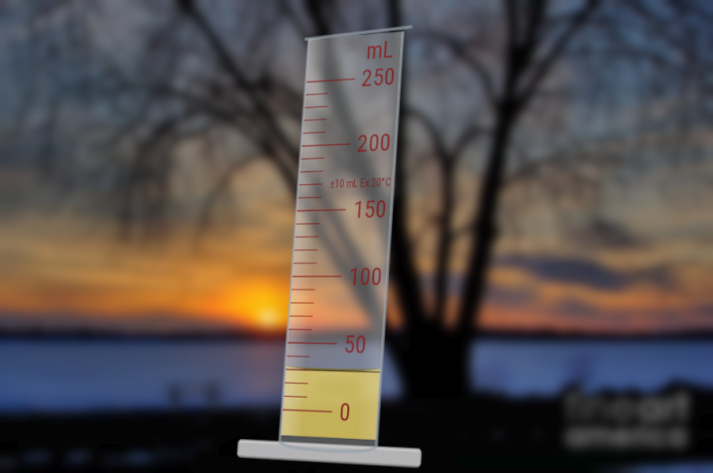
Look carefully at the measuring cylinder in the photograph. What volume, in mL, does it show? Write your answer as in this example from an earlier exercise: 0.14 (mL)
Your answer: 30 (mL)
